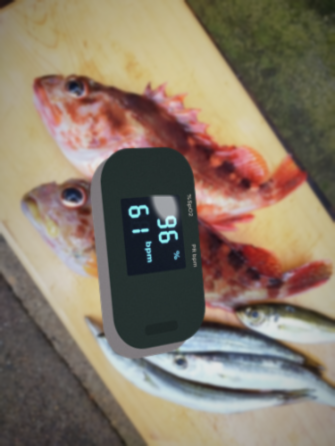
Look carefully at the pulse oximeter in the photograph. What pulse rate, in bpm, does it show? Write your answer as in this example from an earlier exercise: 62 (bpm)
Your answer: 61 (bpm)
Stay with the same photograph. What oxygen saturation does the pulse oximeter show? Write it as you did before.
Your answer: 96 (%)
